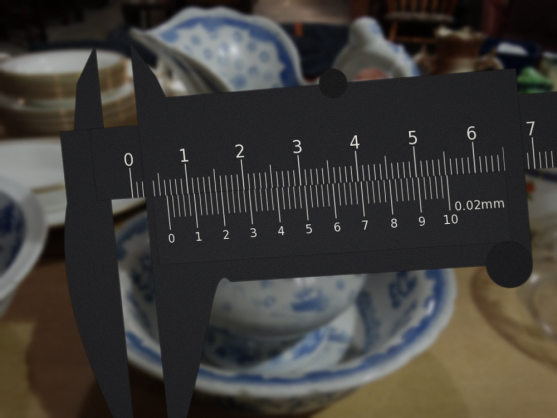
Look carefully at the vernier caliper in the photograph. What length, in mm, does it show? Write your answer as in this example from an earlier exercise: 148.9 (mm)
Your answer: 6.2 (mm)
